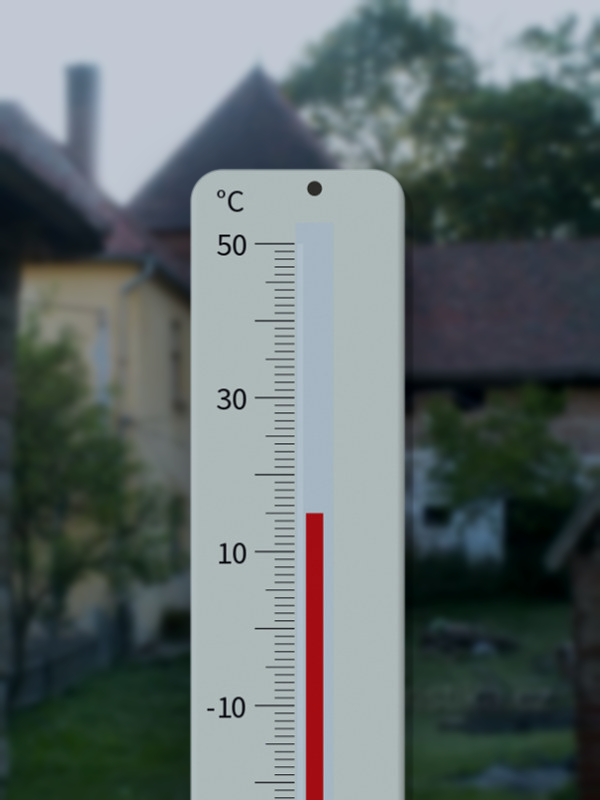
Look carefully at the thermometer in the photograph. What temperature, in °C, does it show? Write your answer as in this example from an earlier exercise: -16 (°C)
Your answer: 15 (°C)
